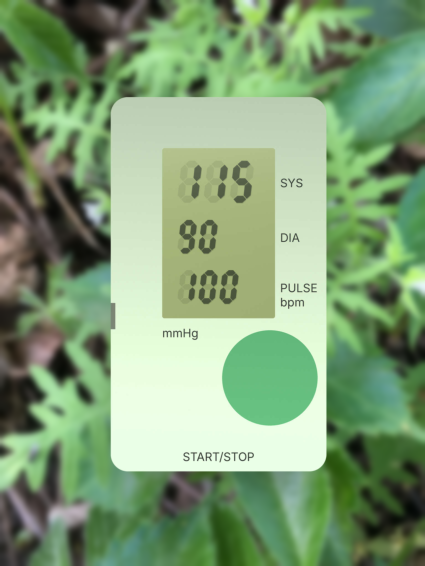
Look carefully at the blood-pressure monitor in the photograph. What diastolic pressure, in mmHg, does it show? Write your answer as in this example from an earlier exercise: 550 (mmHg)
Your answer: 90 (mmHg)
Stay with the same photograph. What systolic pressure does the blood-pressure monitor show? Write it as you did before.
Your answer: 115 (mmHg)
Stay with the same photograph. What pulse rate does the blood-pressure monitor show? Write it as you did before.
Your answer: 100 (bpm)
